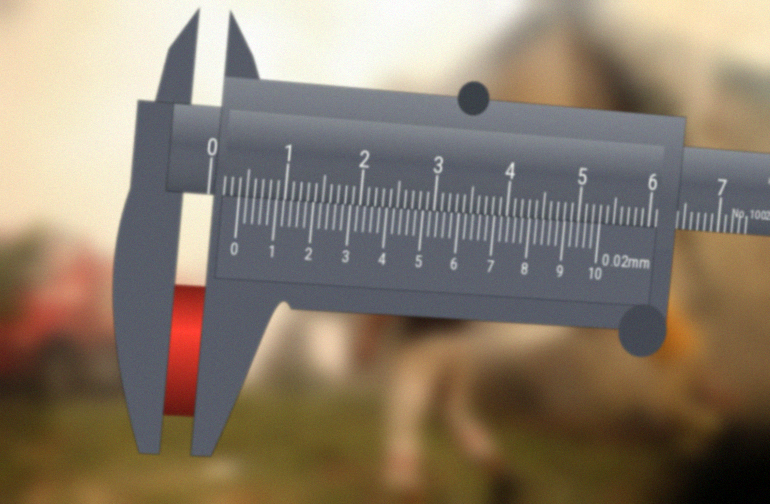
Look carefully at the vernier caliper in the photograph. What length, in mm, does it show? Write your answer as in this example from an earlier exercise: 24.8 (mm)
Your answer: 4.0 (mm)
